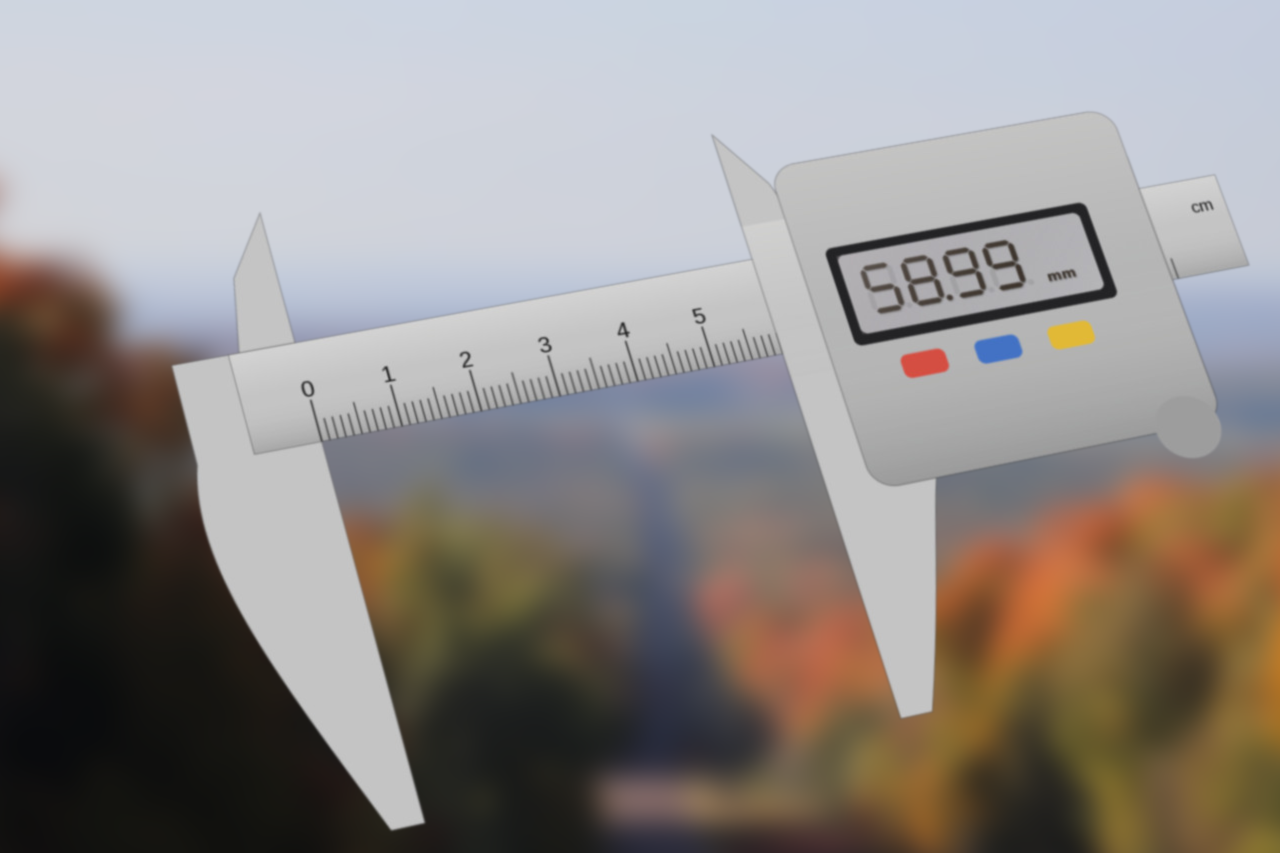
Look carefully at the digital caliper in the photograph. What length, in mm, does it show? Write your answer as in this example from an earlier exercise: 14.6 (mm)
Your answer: 58.99 (mm)
